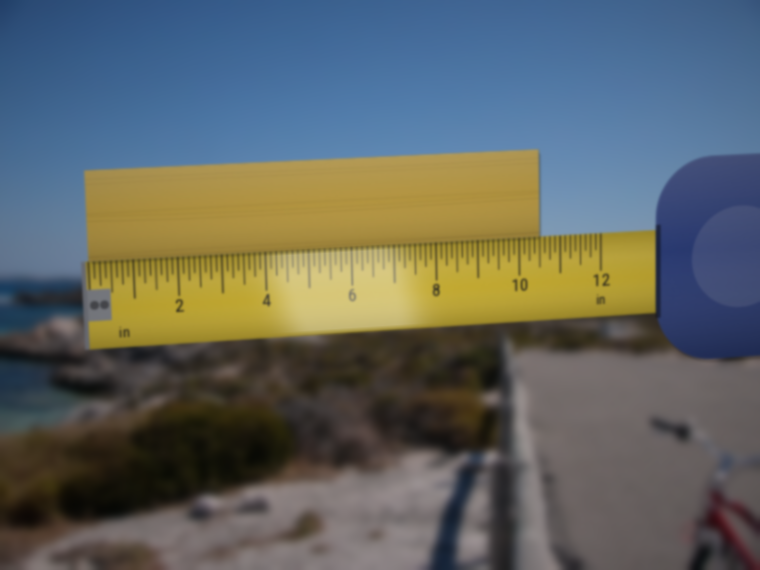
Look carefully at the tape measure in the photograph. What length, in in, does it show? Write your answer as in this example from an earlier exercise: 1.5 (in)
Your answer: 10.5 (in)
